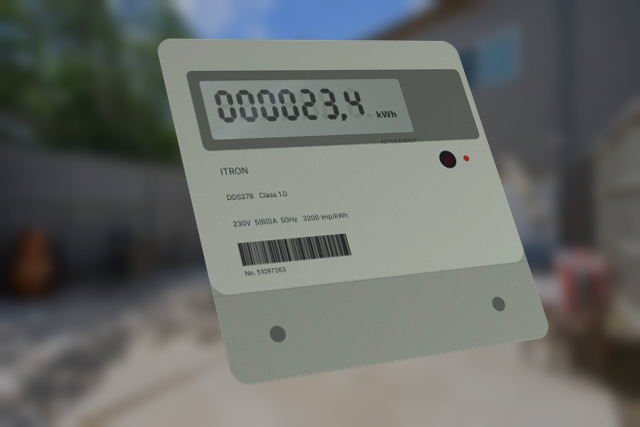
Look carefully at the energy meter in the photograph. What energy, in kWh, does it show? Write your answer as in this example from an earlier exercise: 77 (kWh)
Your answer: 23.4 (kWh)
